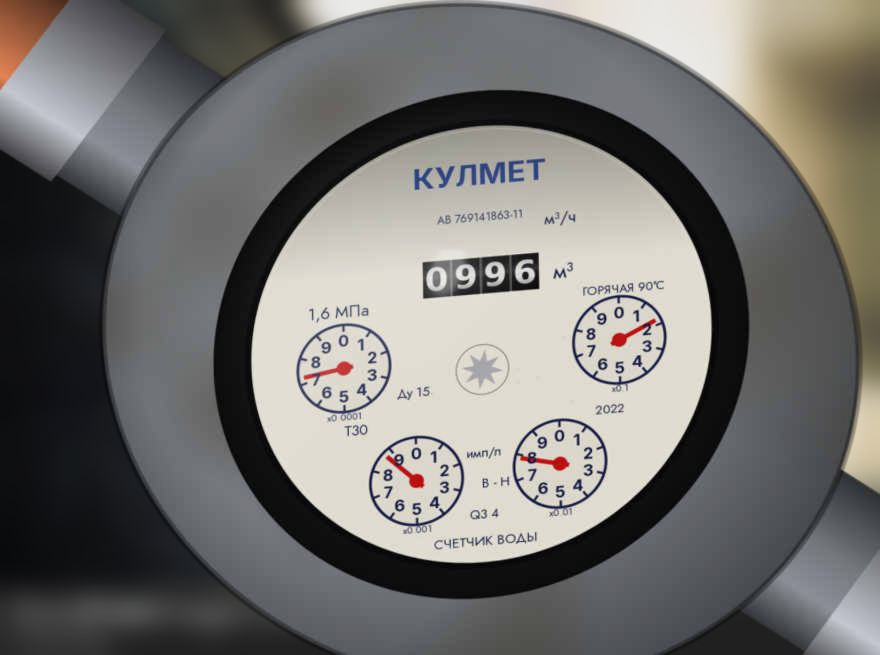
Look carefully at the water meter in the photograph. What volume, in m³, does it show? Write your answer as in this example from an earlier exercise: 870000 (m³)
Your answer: 996.1787 (m³)
